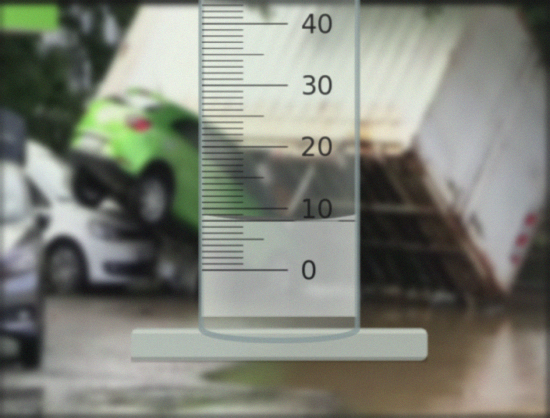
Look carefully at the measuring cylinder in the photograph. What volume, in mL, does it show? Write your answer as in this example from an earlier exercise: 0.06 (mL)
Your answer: 8 (mL)
